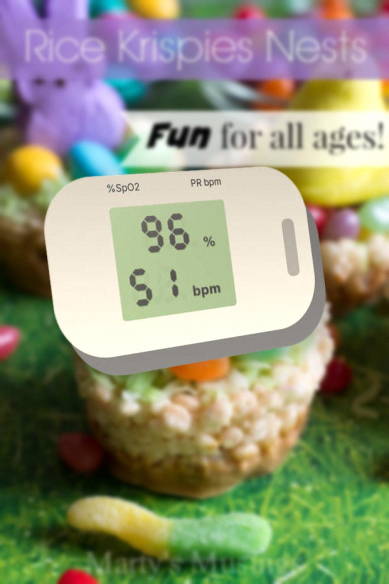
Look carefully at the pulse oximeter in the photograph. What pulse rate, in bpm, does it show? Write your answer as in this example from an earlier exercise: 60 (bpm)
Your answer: 51 (bpm)
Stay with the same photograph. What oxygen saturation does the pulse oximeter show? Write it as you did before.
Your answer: 96 (%)
